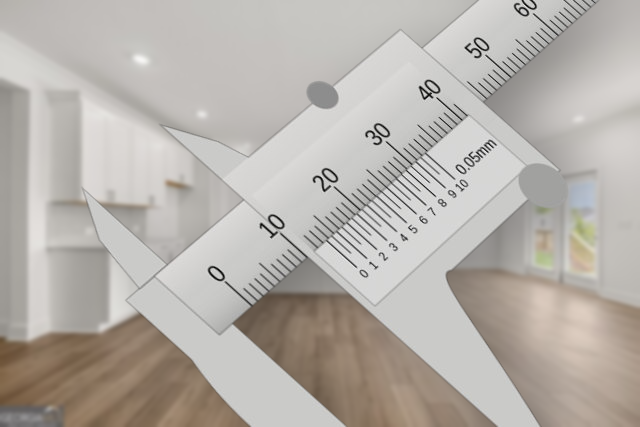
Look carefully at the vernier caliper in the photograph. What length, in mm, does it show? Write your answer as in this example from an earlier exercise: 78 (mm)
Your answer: 13.6 (mm)
